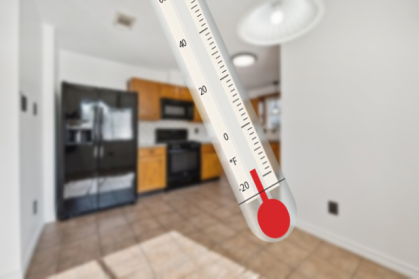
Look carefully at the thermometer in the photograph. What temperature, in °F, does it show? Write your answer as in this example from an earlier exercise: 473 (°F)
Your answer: -16 (°F)
